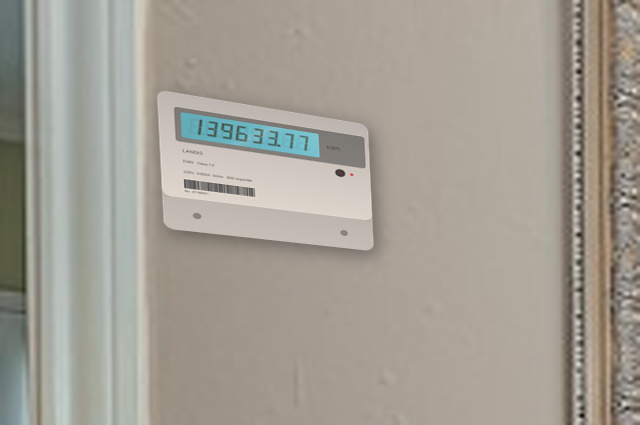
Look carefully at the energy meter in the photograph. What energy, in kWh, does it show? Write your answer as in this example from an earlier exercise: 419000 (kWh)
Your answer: 139633.77 (kWh)
